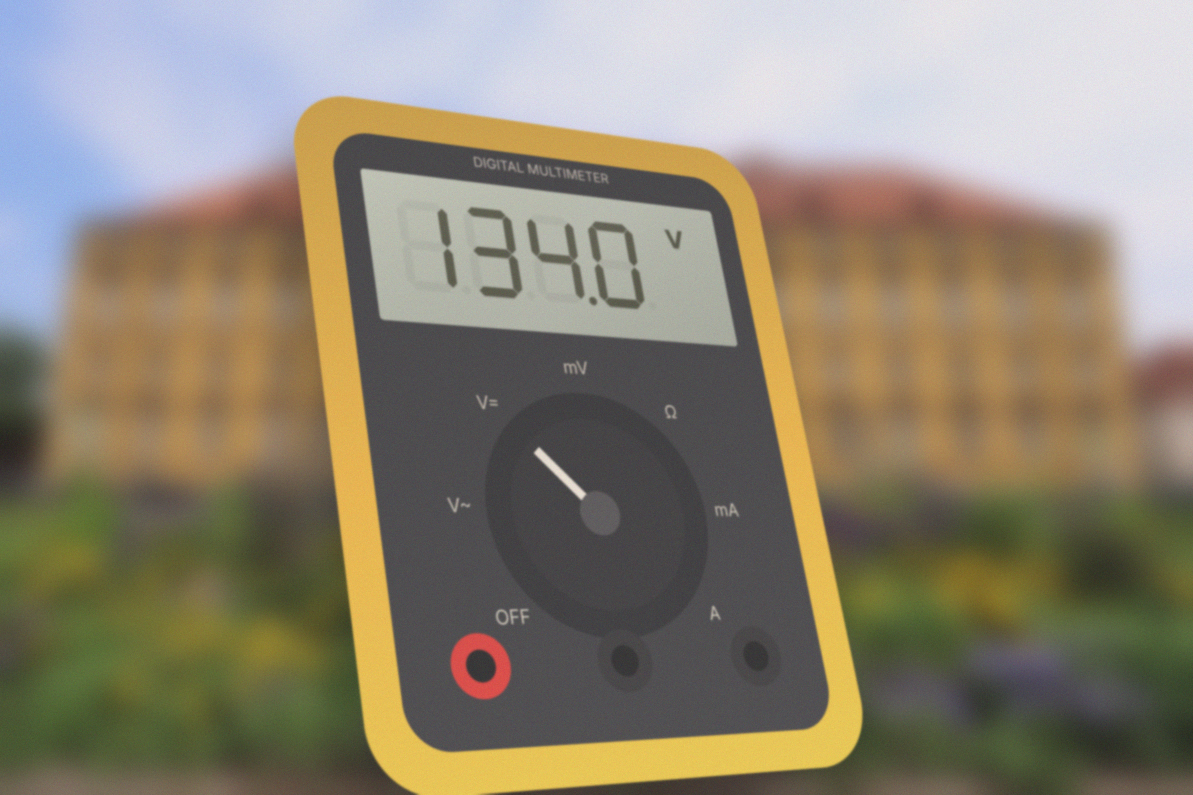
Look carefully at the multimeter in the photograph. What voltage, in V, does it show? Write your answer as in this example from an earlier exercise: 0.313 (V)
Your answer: 134.0 (V)
